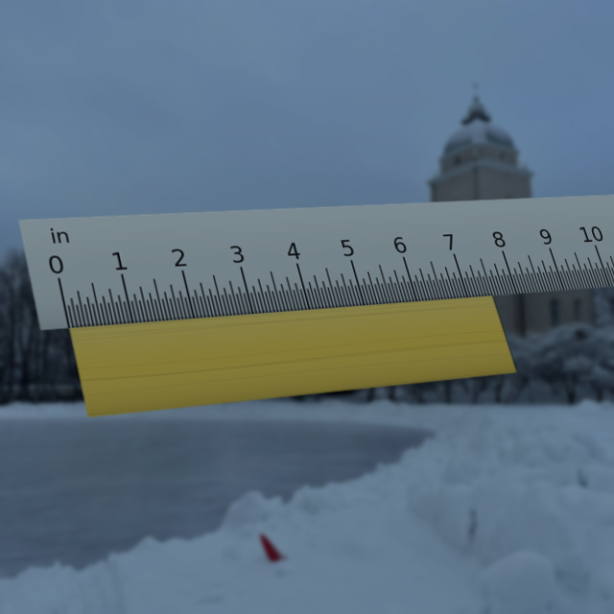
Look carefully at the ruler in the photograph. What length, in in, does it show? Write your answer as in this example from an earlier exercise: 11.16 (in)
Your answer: 7.5 (in)
